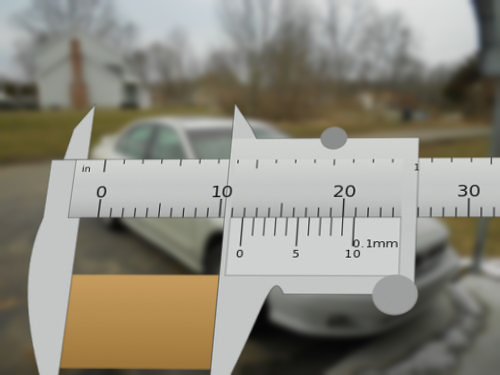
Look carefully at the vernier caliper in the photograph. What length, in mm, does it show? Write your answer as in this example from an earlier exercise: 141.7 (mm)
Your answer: 11.9 (mm)
